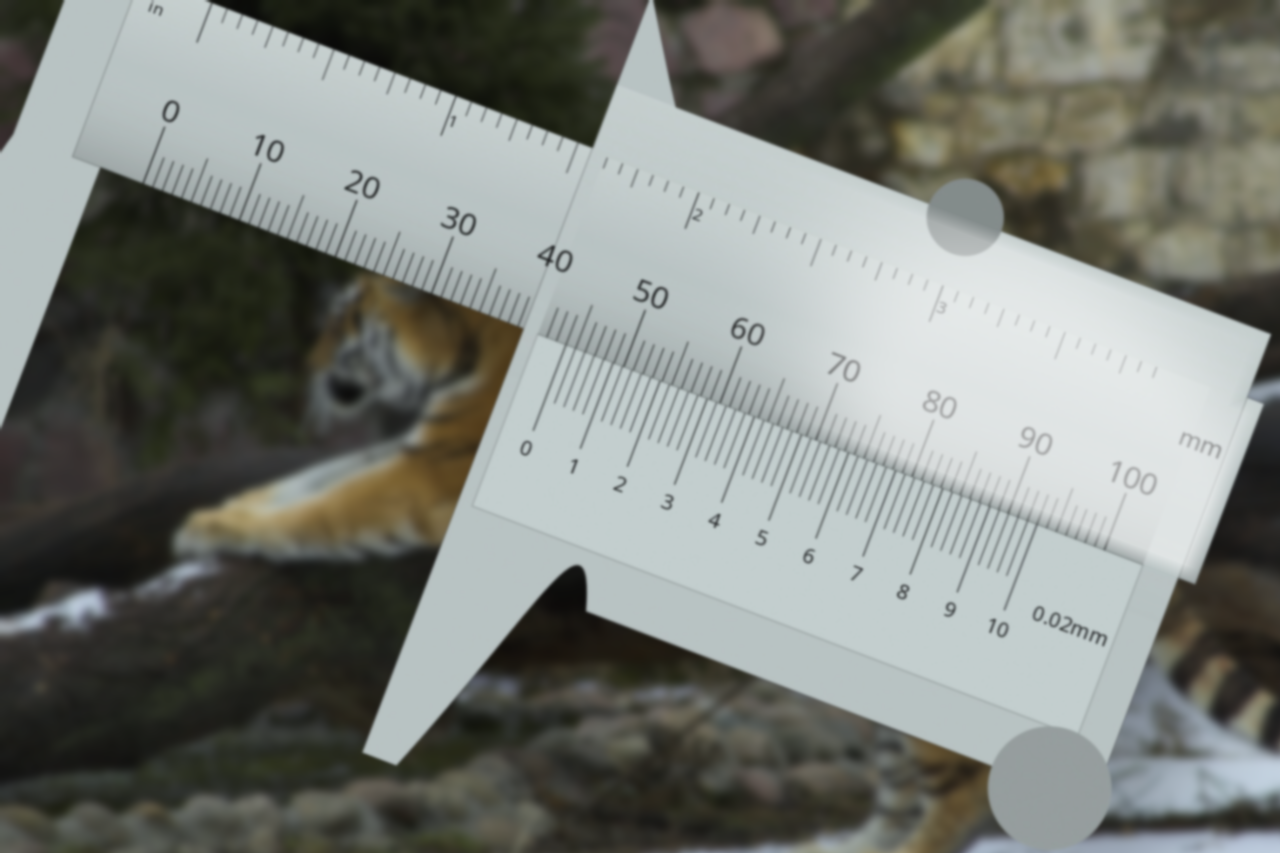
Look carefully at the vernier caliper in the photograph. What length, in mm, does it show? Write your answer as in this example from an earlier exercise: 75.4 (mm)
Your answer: 44.0 (mm)
